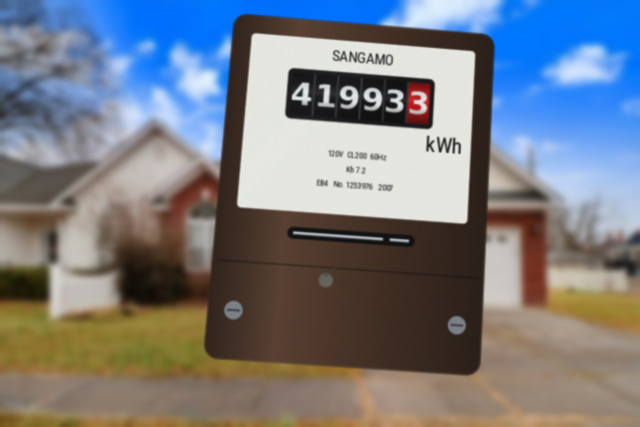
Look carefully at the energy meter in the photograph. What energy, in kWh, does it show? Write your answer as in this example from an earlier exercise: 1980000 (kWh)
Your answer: 41993.3 (kWh)
